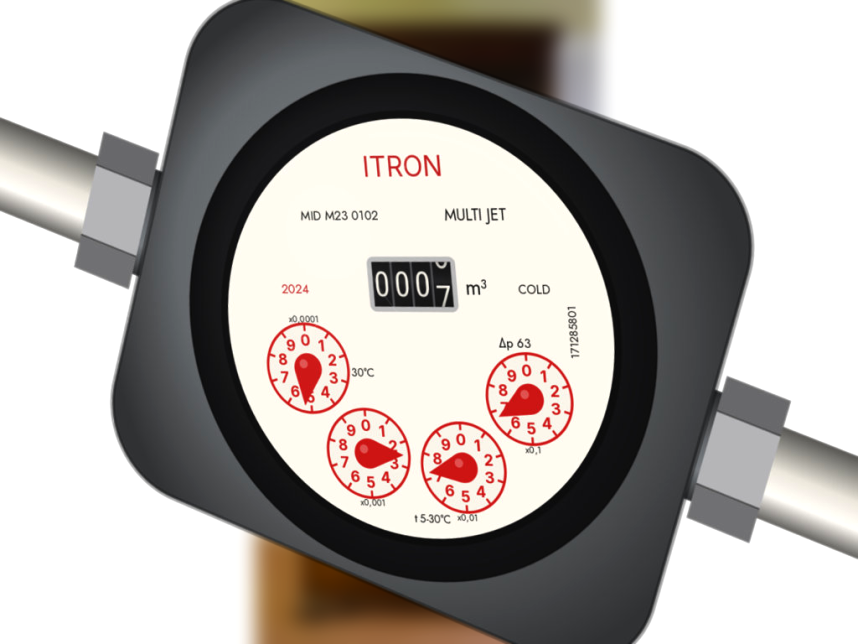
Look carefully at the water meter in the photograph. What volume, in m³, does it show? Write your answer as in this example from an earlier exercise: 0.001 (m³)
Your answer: 6.6725 (m³)
